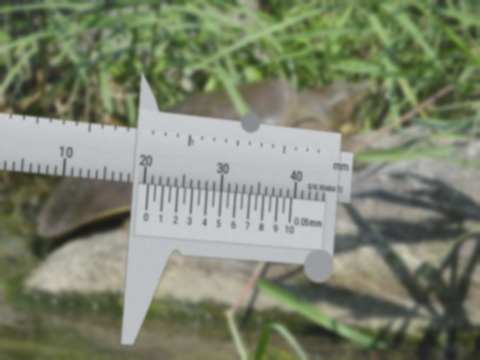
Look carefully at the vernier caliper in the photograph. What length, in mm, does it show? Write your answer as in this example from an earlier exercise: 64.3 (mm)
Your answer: 20.5 (mm)
